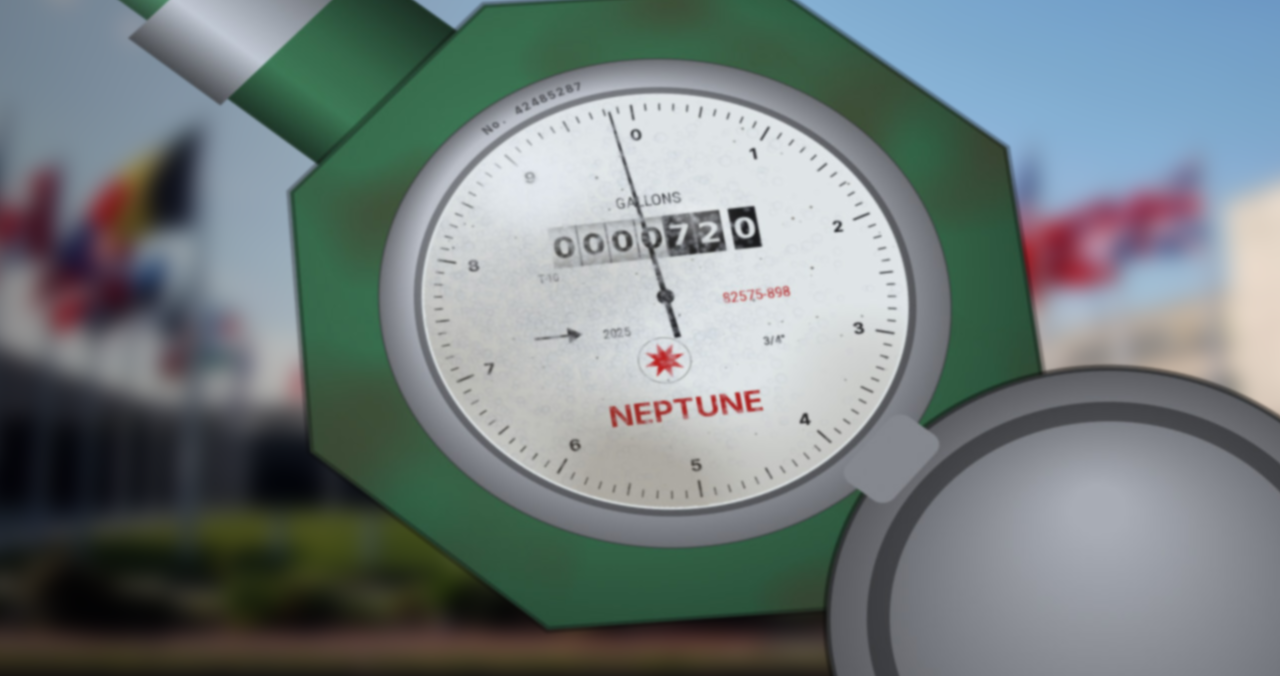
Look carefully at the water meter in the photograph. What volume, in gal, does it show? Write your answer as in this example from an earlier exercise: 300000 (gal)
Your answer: 719.8 (gal)
